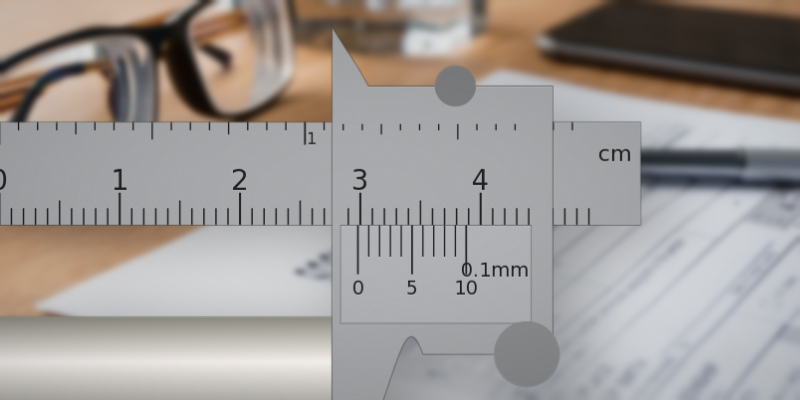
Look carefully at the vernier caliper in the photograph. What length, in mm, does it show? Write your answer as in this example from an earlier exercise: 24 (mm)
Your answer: 29.8 (mm)
